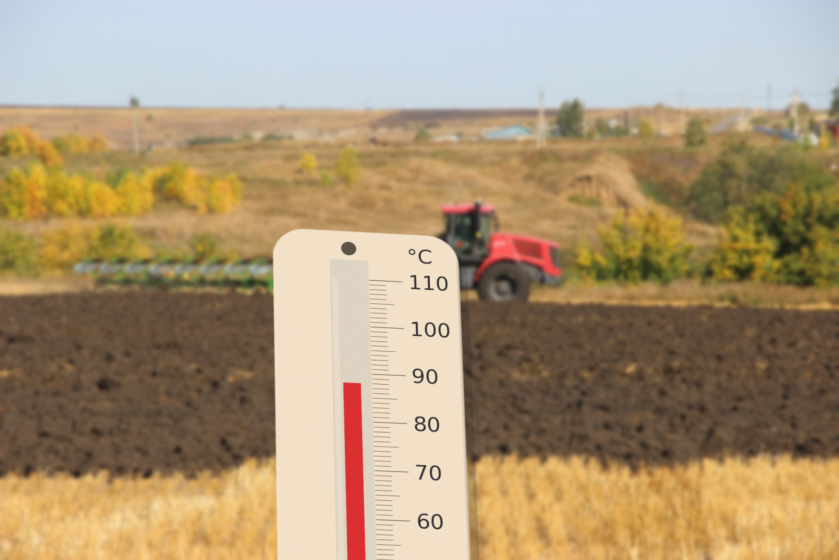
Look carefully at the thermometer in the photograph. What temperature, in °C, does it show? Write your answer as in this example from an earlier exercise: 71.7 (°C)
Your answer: 88 (°C)
